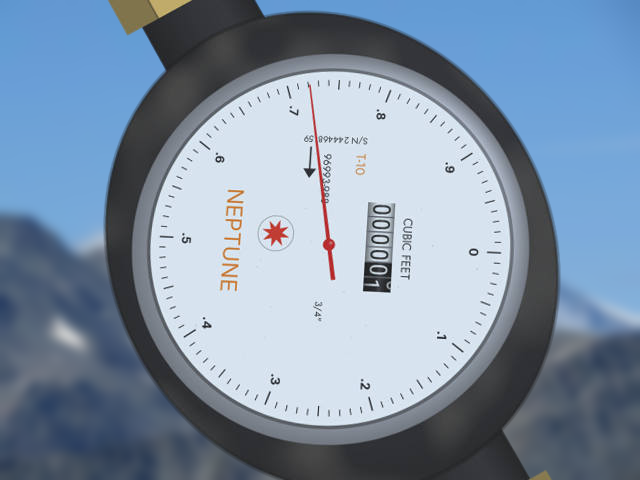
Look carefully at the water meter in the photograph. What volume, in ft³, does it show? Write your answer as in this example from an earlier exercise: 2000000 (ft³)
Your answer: 0.72 (ft³)
